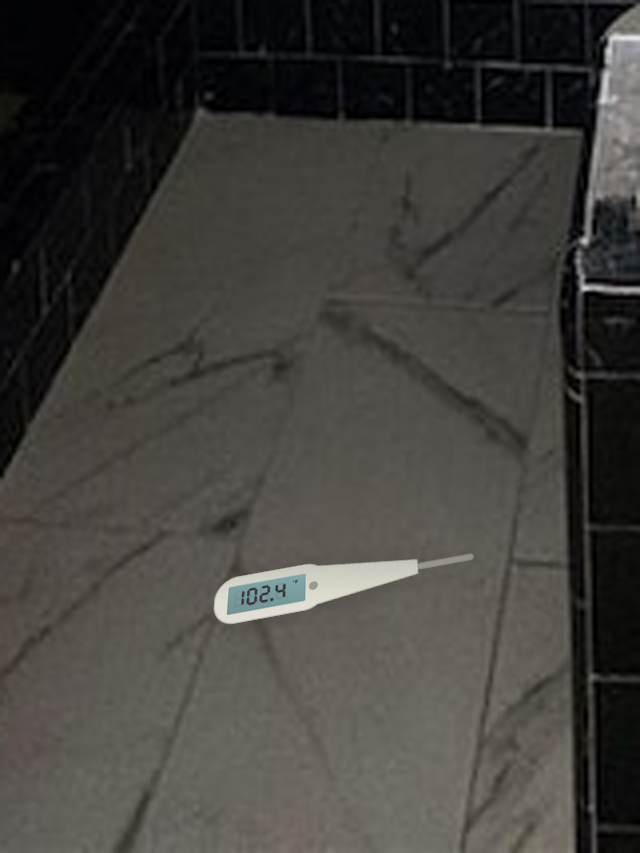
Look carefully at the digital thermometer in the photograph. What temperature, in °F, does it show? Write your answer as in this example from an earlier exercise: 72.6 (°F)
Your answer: 102.4 (°F)
